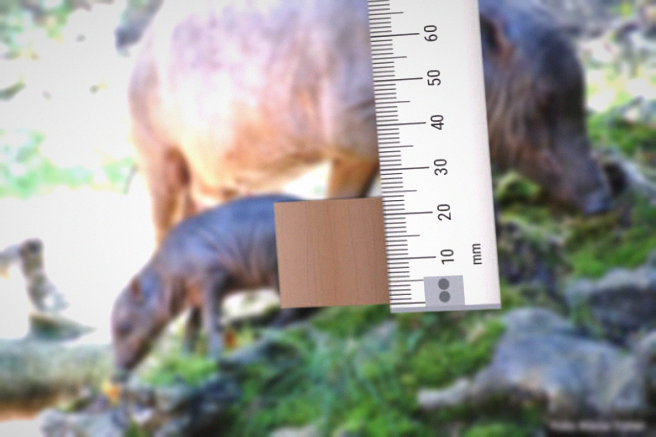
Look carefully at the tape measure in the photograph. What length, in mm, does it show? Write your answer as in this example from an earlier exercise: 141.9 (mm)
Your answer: 24 (mm)
